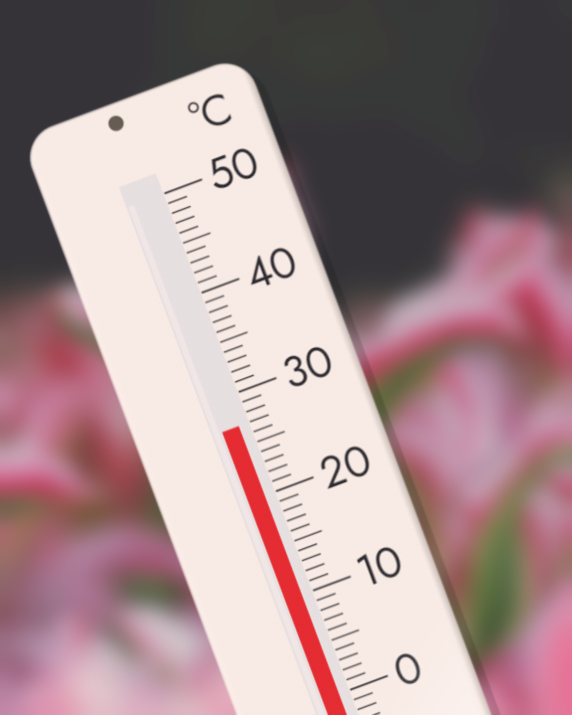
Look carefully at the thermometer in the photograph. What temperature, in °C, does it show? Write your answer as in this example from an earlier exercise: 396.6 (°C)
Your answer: 27 (°C)
